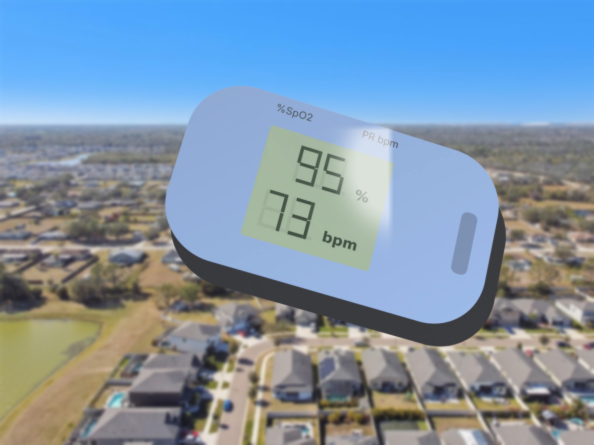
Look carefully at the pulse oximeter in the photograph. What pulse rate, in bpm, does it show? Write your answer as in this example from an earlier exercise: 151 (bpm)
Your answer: 73 (bpm)
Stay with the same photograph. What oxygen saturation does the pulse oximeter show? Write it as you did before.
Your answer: 95 (%)
